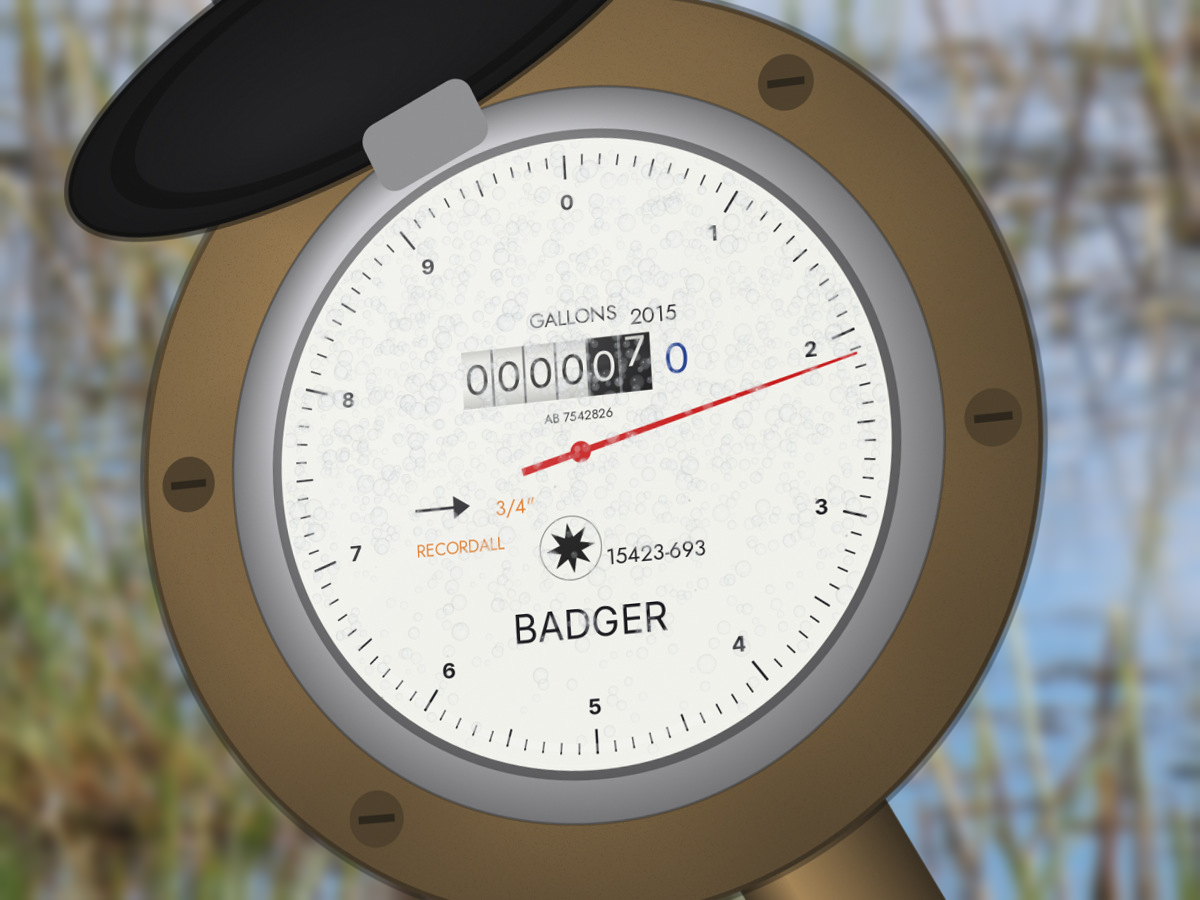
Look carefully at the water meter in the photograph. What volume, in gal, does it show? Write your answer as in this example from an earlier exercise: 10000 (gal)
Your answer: 72.1 (gal)
